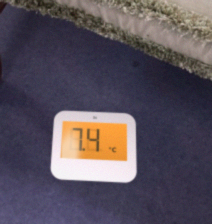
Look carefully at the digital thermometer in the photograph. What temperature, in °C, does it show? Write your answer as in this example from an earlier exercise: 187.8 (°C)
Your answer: 7.4 (°C)
